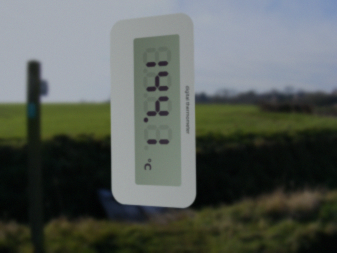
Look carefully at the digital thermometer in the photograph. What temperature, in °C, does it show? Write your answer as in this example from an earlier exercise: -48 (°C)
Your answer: 144.1 (°C)
